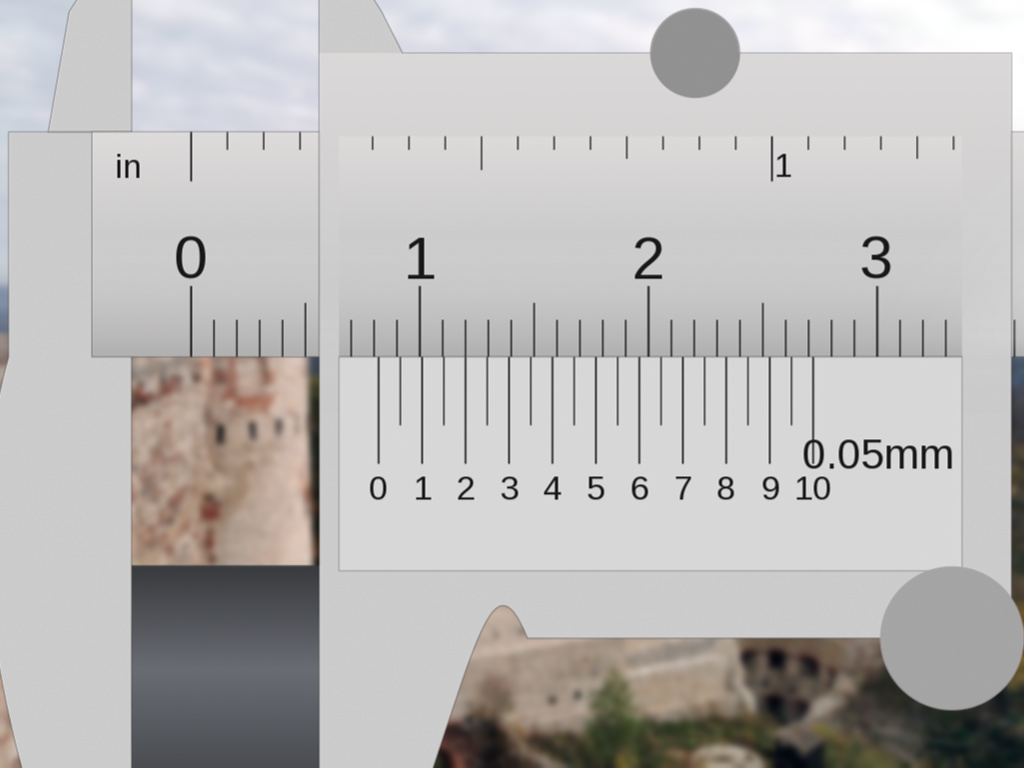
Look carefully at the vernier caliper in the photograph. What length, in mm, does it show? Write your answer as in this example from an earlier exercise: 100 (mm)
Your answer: 8.2 (mm)
